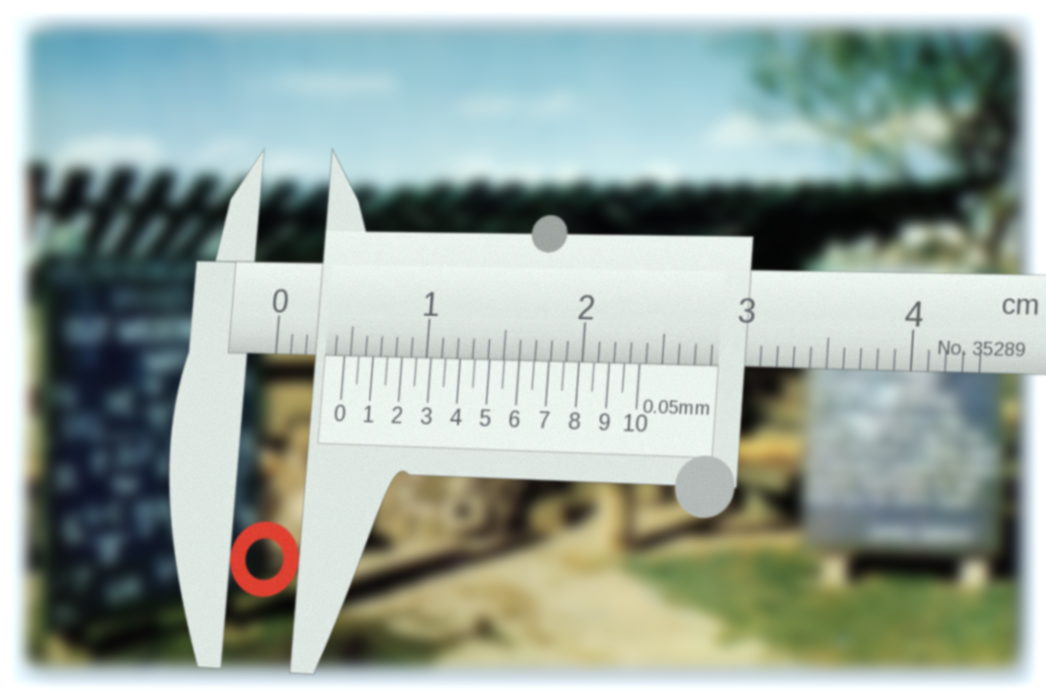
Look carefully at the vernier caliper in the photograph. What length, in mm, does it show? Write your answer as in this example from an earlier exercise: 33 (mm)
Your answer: 4.6 (mm)
